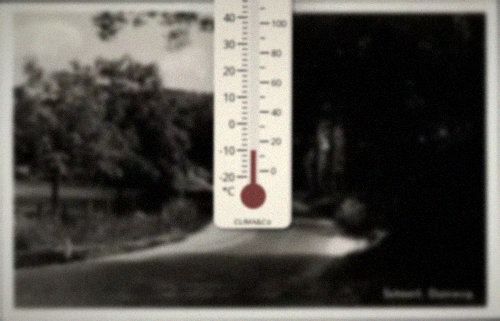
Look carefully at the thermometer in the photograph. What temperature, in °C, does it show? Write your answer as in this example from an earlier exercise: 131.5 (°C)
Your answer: -10 (°C)
